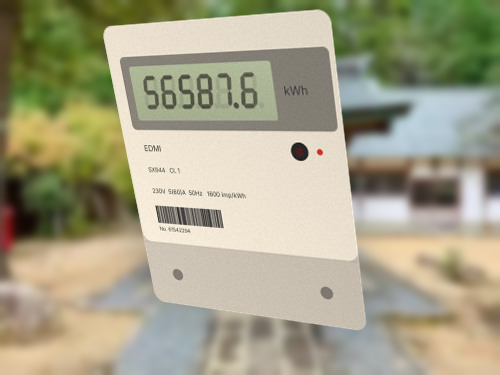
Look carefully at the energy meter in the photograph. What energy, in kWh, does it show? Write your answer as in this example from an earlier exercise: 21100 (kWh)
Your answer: 56587.6 (kWh)
